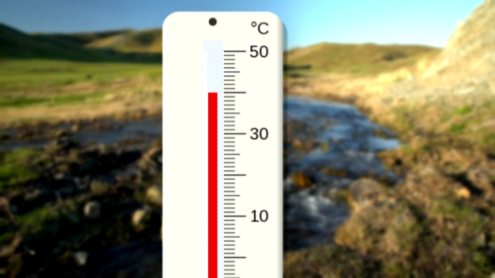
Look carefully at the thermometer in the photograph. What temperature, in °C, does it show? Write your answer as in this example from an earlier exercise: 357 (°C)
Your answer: 40 (°C)
